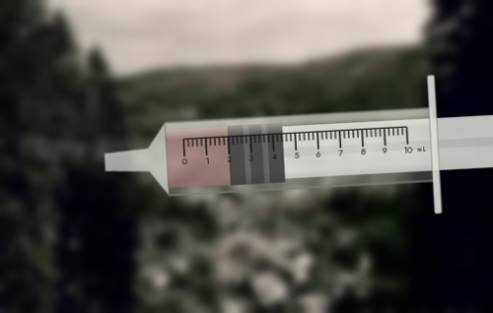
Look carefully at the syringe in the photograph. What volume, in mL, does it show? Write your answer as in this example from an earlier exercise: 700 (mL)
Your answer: 2 (mL)
